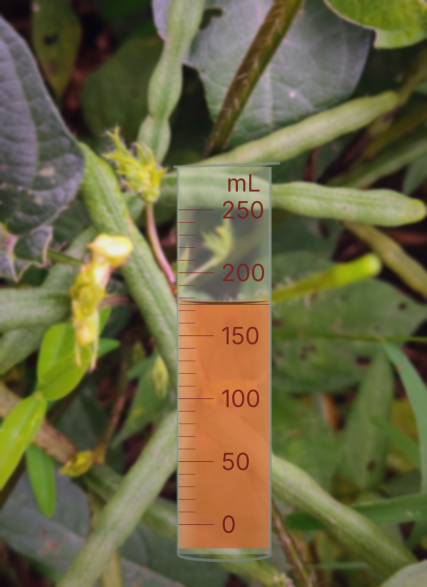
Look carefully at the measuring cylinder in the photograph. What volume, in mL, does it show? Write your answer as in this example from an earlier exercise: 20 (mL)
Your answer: 175 (mL)
